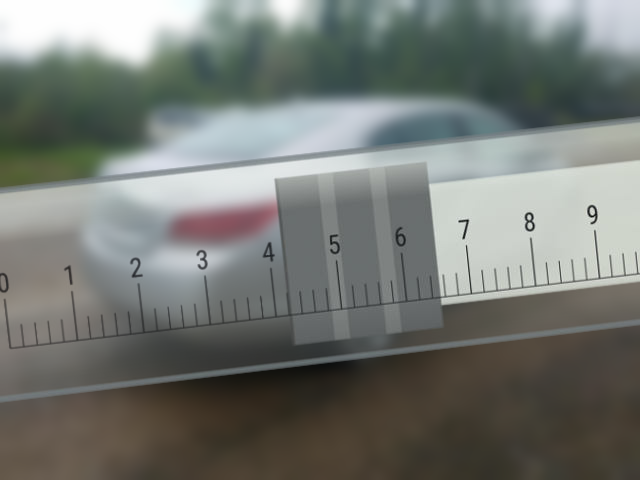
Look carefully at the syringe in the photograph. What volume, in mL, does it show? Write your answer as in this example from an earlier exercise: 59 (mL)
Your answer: 4.2 (mL)
